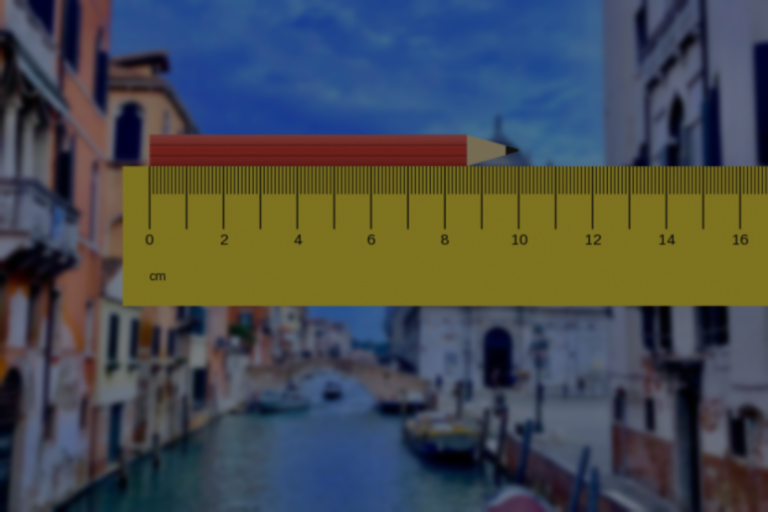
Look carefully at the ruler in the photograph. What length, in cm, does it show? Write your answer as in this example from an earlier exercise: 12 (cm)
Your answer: 10 (cm)
